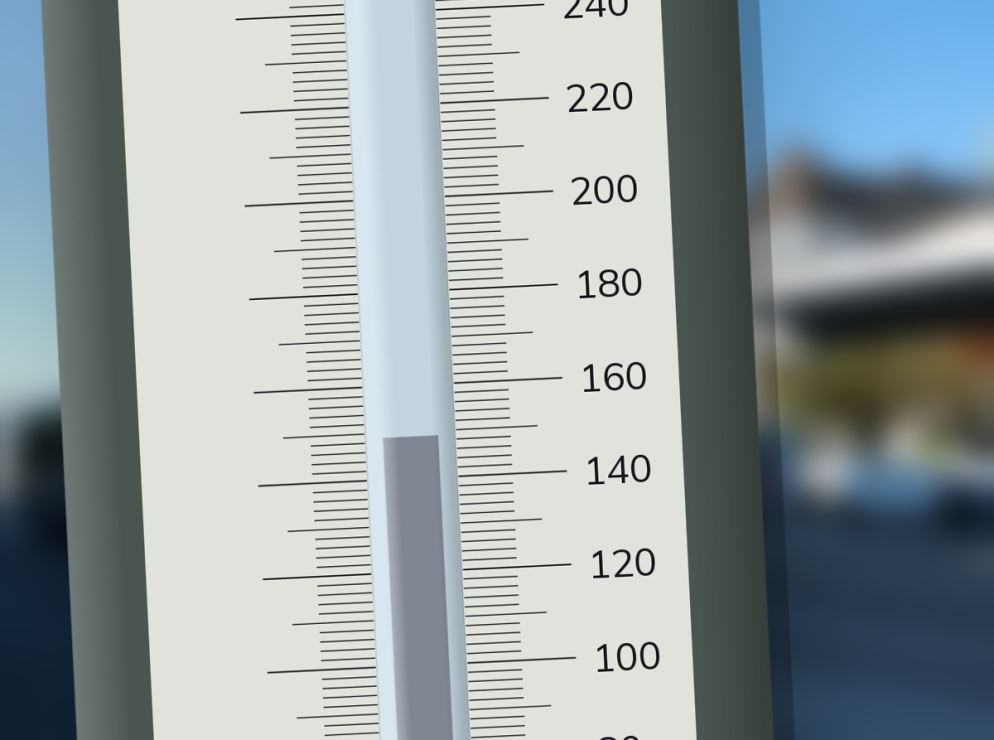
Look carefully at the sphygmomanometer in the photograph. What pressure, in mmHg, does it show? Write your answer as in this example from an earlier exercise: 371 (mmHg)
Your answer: 149 (mmHg)
